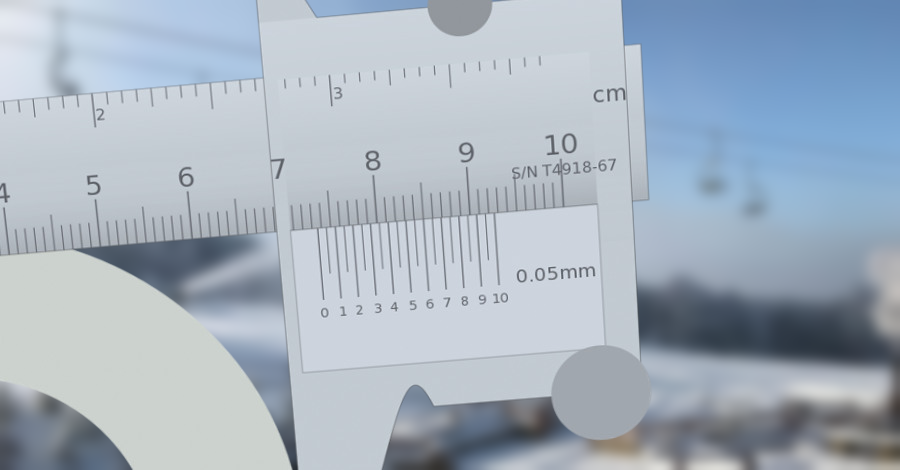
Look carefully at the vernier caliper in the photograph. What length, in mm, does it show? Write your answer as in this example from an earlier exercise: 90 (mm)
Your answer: 73.6 (mm)
